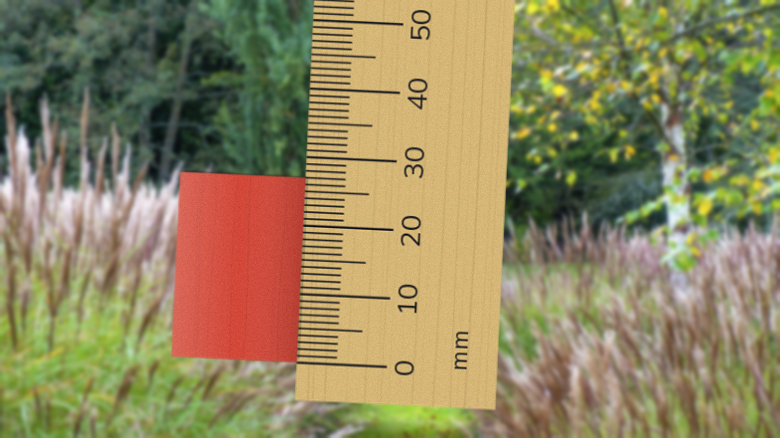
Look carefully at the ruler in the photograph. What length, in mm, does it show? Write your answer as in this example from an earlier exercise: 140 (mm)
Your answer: 27 (mm)
